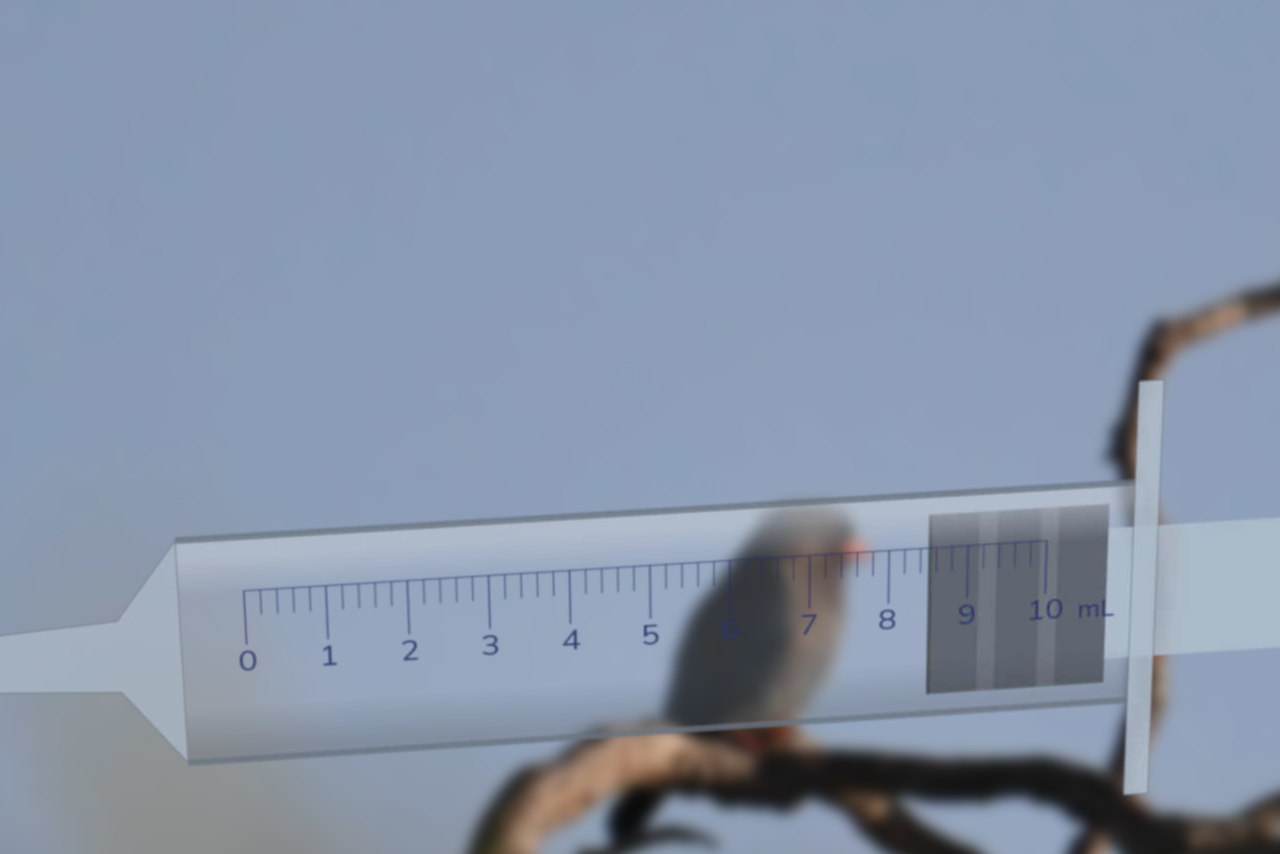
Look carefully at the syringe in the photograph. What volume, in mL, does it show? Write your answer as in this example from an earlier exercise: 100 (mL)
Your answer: 8.5 (mL)
